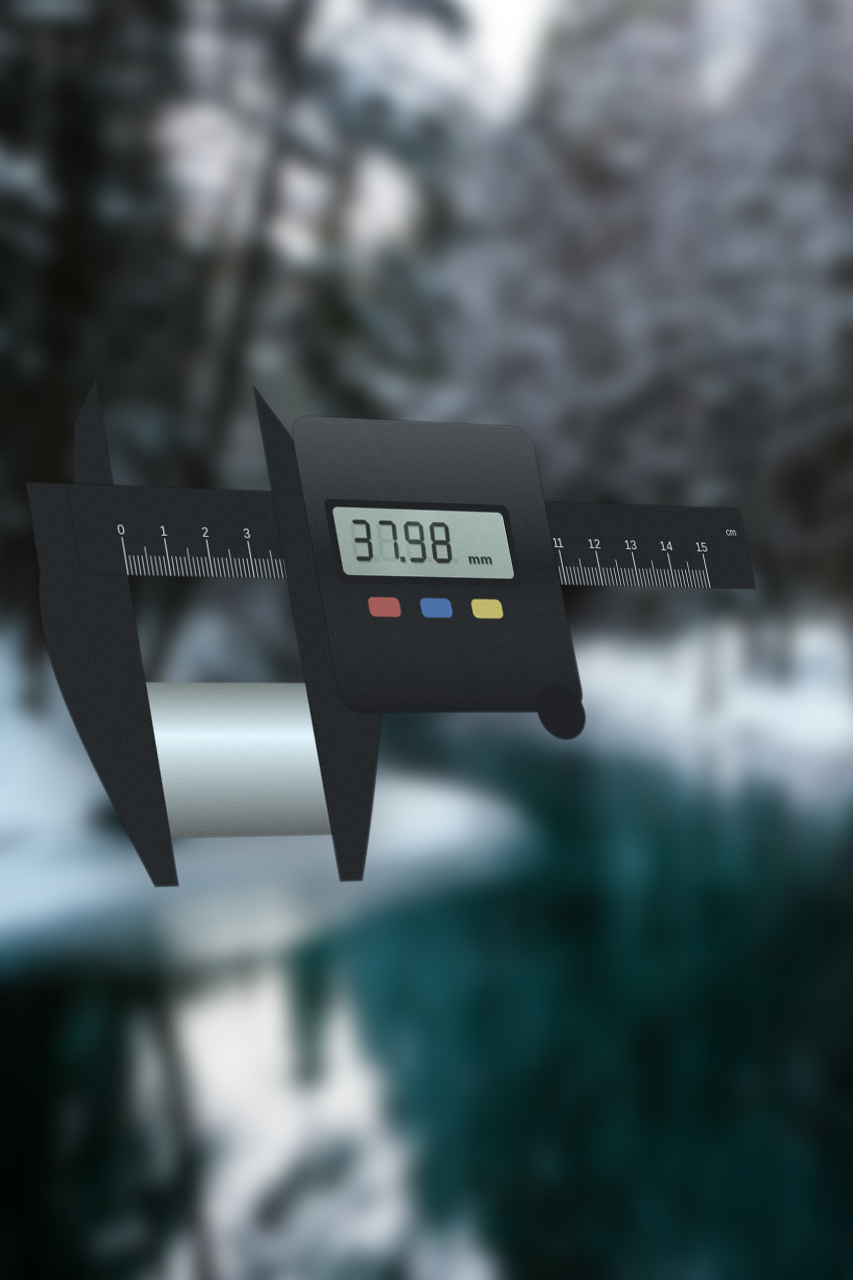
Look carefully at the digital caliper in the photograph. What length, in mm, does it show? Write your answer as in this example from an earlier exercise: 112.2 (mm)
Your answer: 37.98 (mm)
